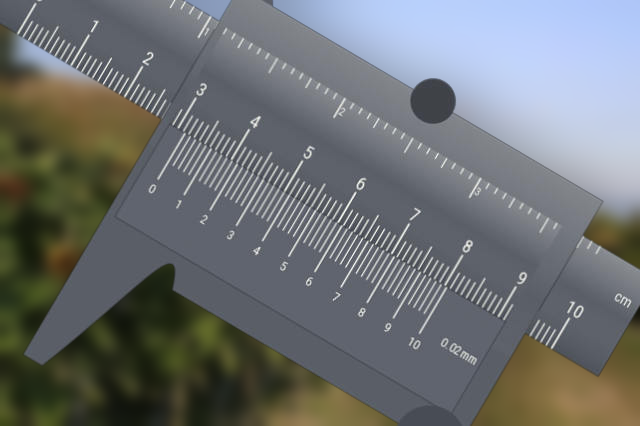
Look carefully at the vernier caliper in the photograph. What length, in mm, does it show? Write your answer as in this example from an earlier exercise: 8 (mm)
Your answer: 31.4 (mm)
